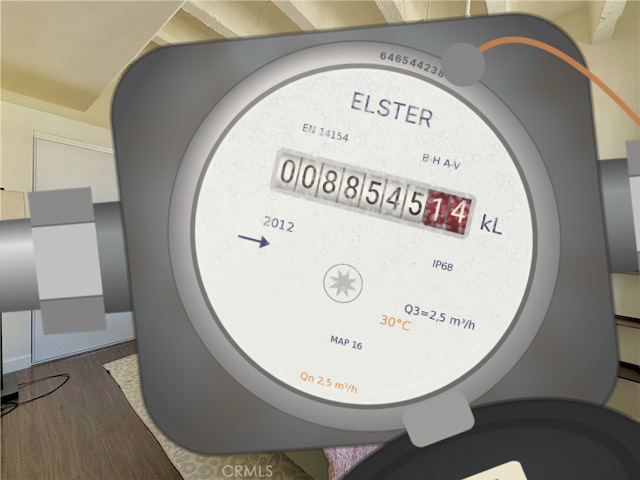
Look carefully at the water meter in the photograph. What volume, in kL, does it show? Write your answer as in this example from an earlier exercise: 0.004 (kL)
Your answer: 88545.14 (kL)
